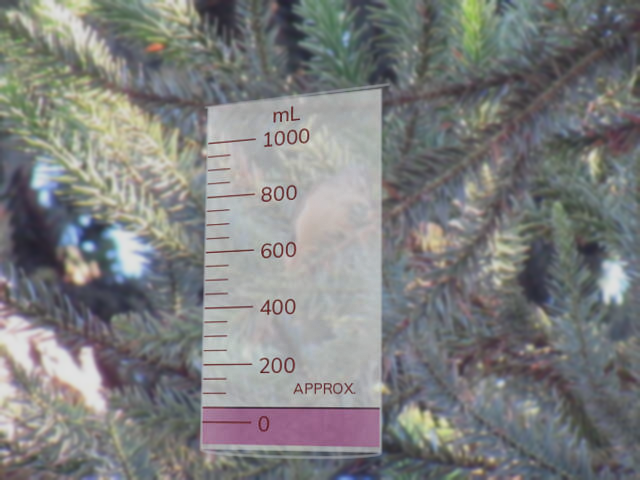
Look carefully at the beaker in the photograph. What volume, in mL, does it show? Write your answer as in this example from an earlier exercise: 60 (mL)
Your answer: 50 (mL)
